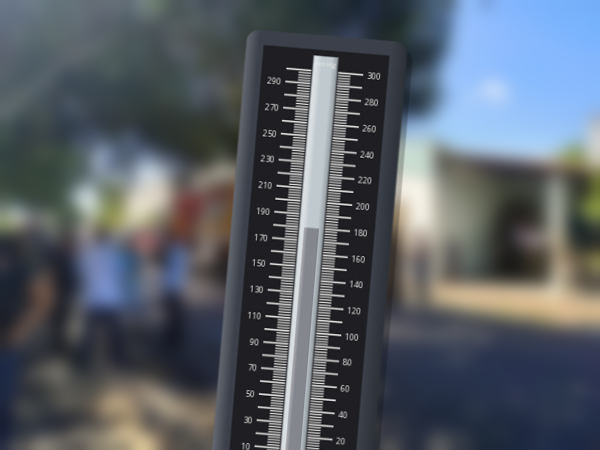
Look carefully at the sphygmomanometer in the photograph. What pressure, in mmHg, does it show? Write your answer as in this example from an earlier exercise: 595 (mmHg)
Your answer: 180 (mmHg)
